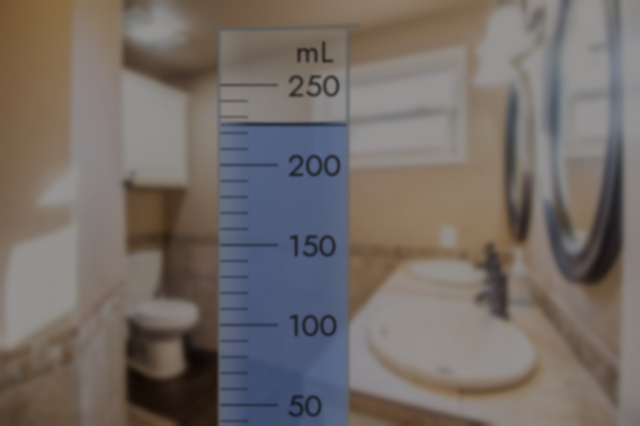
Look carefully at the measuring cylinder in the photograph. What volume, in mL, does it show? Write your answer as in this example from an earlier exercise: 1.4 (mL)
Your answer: 225 (mL)
